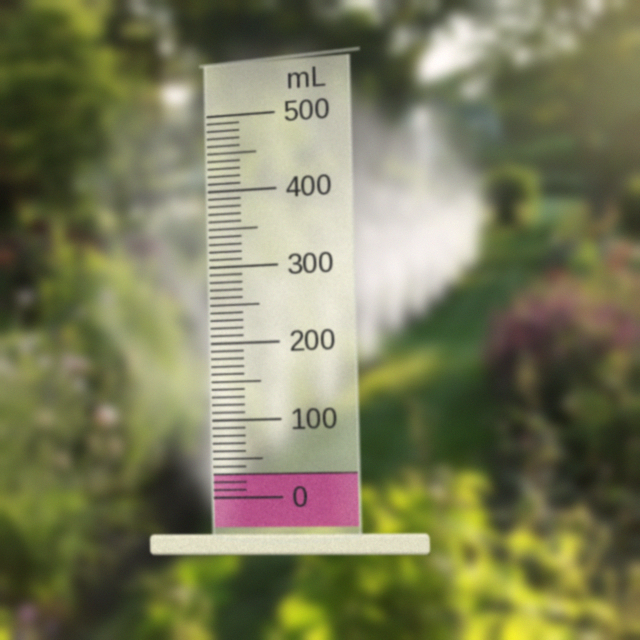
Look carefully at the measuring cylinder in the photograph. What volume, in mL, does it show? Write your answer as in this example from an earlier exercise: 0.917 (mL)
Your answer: 30 (mL)
